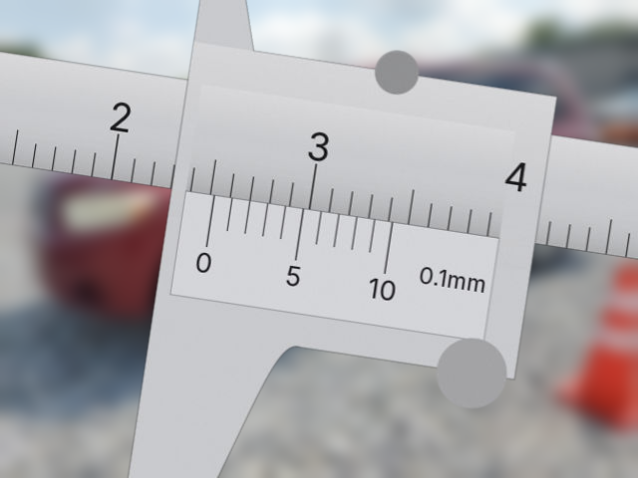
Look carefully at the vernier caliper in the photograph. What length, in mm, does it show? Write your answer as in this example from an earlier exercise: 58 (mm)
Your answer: 25.2 (mm)
